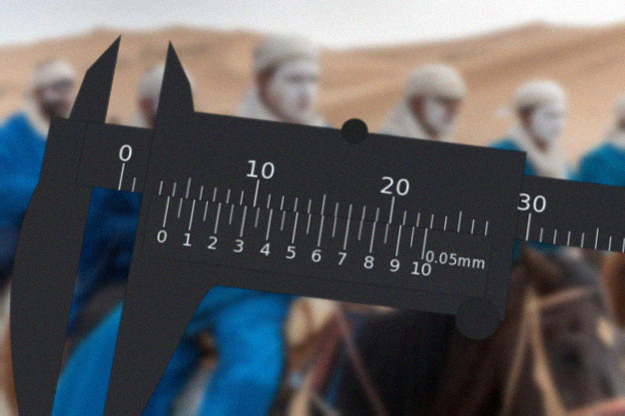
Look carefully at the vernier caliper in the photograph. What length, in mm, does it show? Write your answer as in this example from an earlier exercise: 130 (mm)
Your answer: 3.7 (mm)
